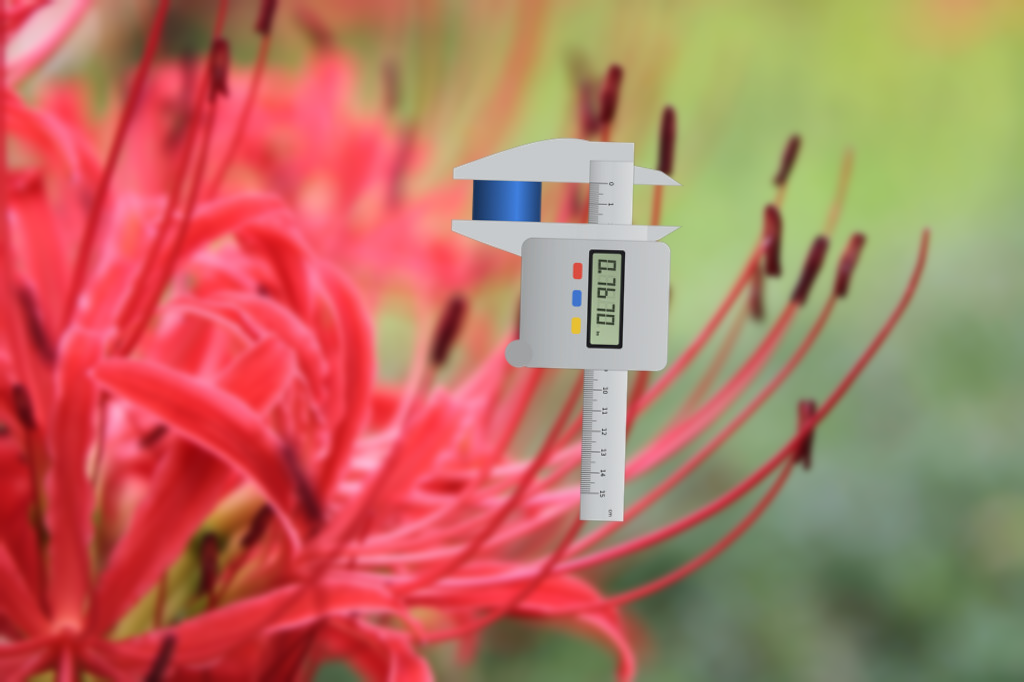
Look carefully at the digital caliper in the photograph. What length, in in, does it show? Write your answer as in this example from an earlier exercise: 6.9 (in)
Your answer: 0.7670 (in)
